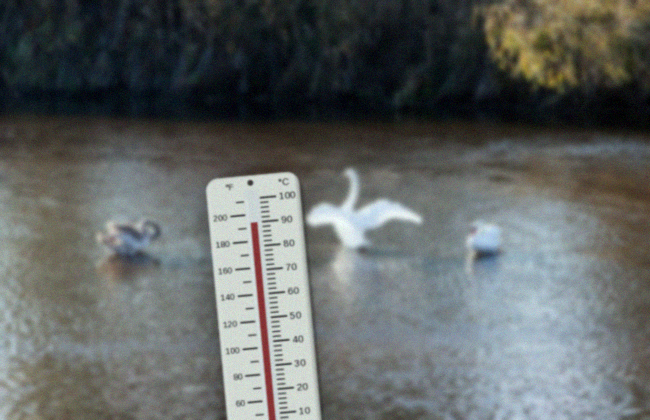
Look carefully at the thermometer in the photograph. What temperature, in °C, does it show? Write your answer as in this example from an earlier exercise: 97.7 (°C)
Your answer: 90 (°C)
